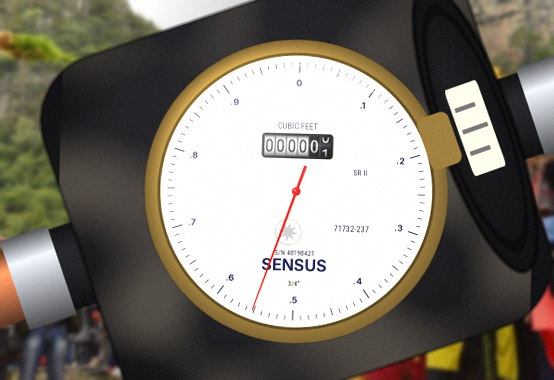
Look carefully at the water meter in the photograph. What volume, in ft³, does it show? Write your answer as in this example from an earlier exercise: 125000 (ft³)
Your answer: 0.55 (ft³)
